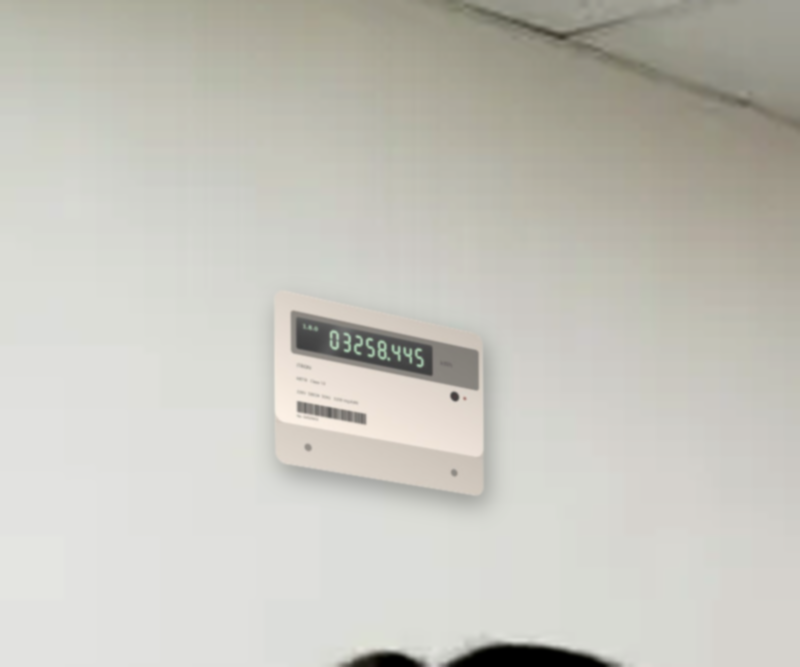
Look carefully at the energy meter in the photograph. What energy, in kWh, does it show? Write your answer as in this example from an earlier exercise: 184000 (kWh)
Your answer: 3258.445 (kWh)
